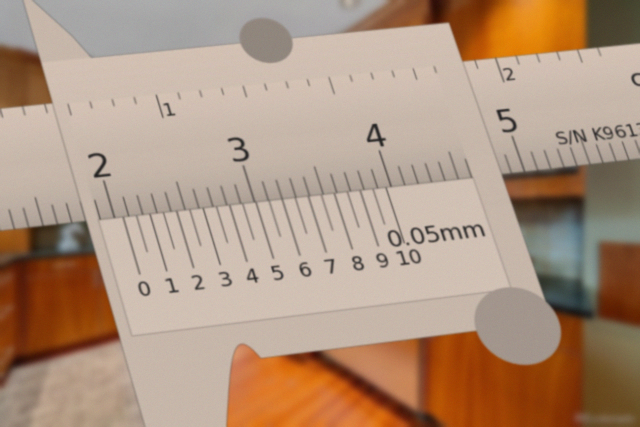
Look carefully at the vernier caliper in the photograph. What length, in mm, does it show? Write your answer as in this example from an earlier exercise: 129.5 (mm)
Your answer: 20.6 (mm)
